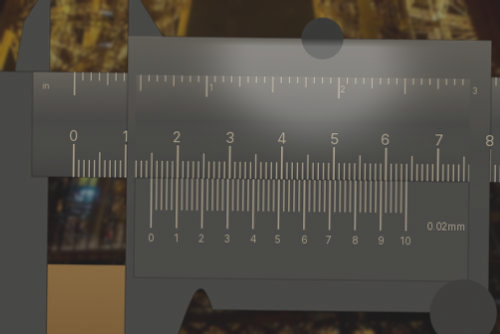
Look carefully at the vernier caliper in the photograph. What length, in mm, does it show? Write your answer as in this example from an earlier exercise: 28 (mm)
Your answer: 15.0 (mm)
